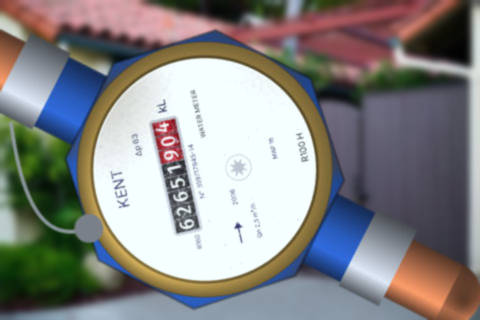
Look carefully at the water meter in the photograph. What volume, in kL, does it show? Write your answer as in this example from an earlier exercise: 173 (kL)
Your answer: 62651.904 (kL)
